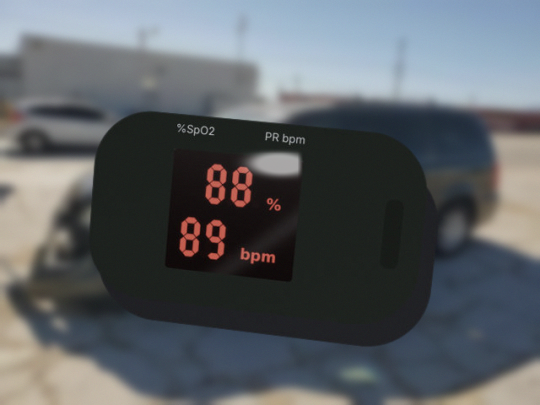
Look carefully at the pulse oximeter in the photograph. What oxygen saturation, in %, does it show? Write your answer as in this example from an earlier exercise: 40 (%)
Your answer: 88 (%)
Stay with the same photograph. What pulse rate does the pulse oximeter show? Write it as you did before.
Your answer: 89 (bpm)
